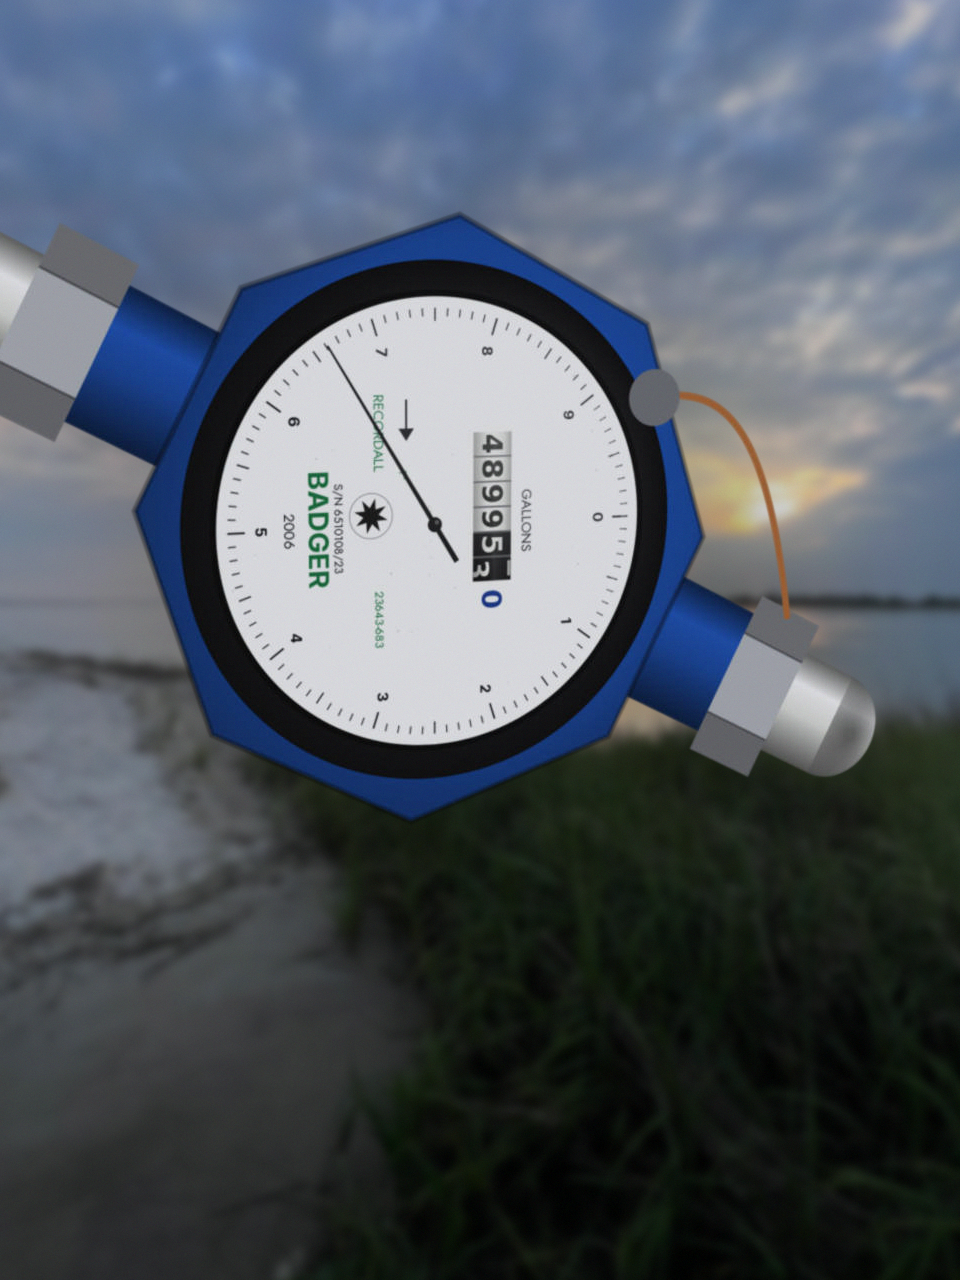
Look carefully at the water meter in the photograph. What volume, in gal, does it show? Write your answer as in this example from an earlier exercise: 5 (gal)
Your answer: 4899526.6 (gal)
